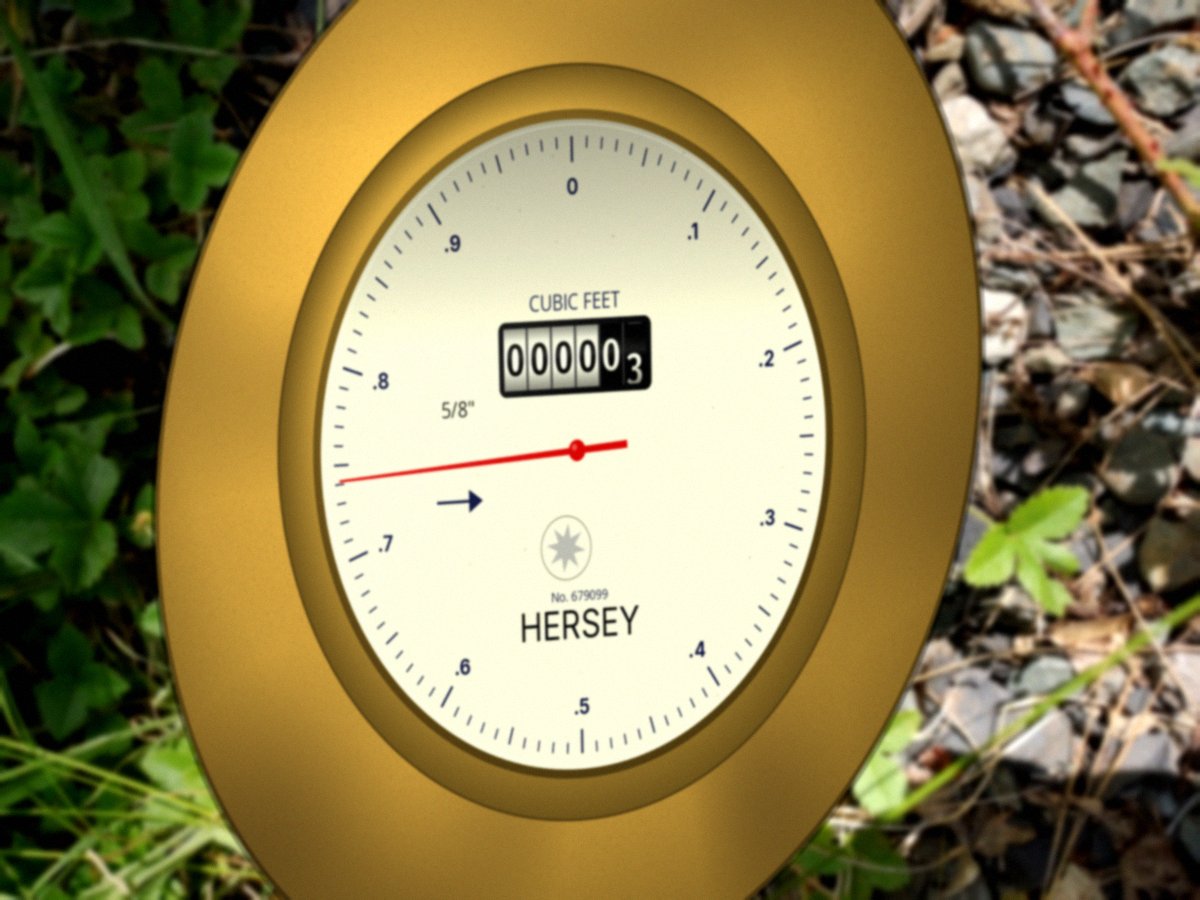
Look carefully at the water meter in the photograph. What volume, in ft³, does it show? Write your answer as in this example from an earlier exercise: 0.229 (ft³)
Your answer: 2.74 (ft³)
